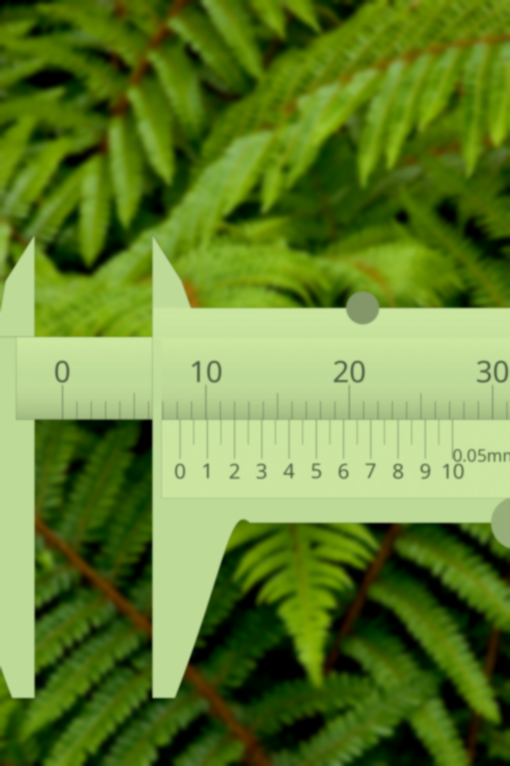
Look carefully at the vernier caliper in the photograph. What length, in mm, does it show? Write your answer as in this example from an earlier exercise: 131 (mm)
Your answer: 8.2 (mm)
